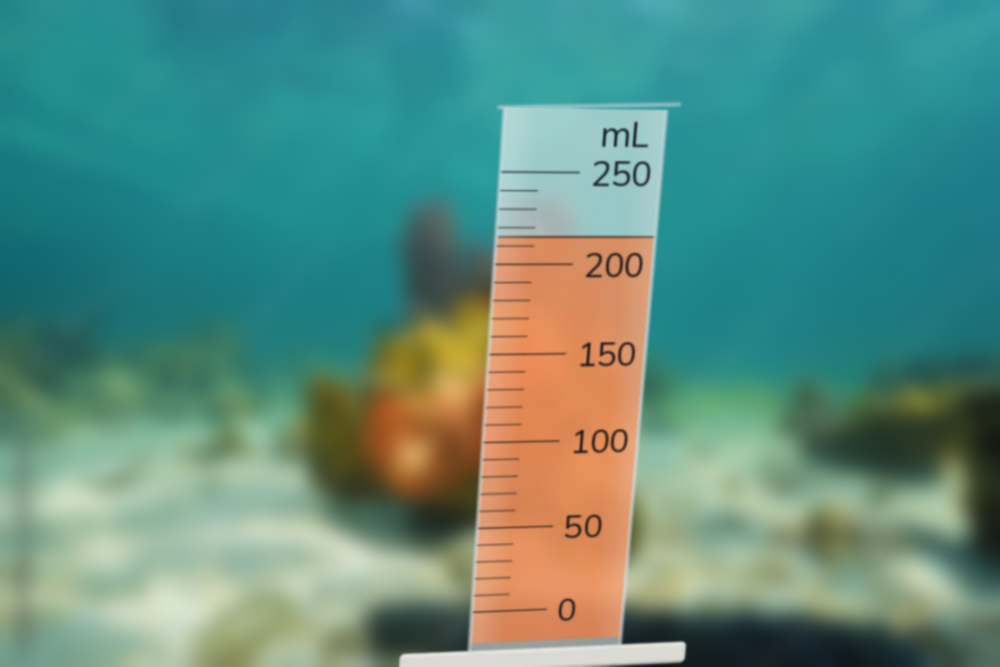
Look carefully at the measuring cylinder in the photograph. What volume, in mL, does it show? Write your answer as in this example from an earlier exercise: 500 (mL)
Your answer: 215 (mL)
